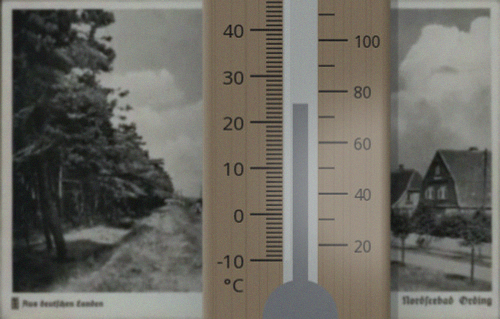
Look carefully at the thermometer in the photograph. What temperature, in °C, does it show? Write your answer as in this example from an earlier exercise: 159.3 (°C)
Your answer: 24 (°C)
